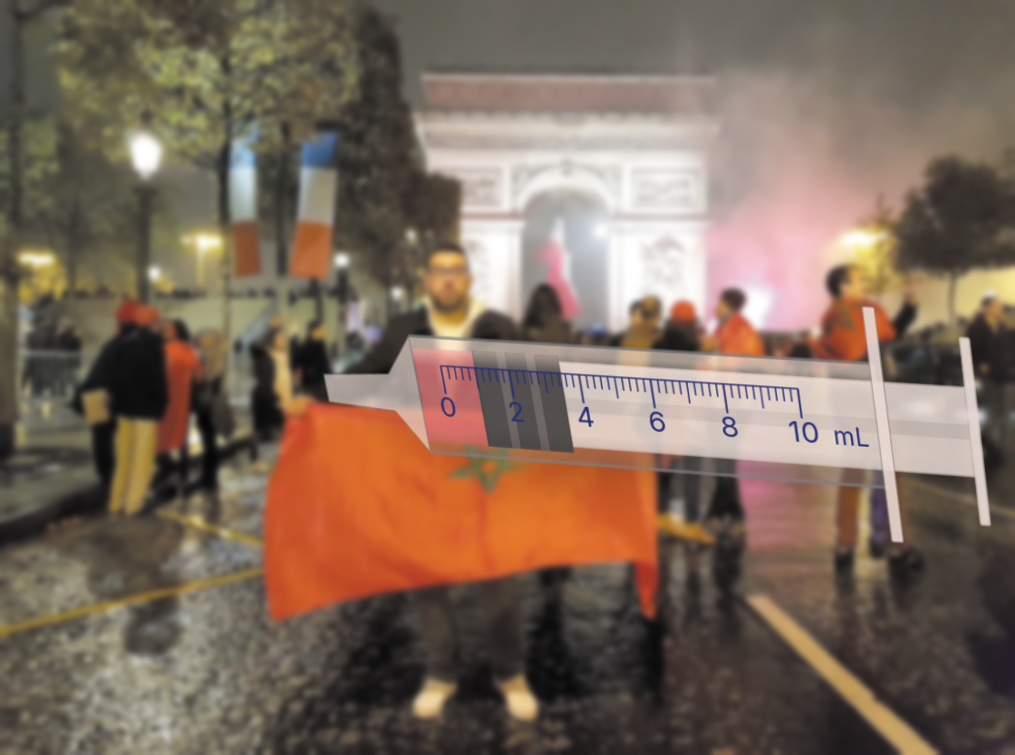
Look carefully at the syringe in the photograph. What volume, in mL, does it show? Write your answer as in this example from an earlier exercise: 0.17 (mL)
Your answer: 1 (mL)
